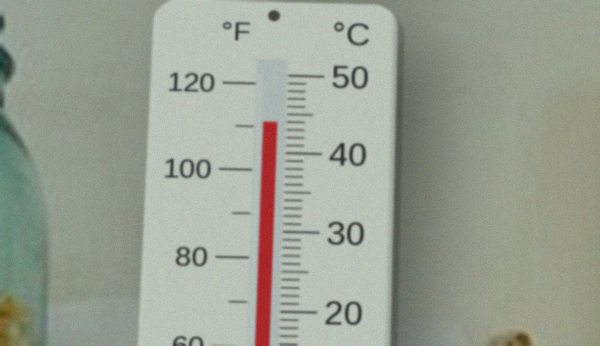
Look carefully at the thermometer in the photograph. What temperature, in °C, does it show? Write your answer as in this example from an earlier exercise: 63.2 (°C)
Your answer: 44 (°C)
